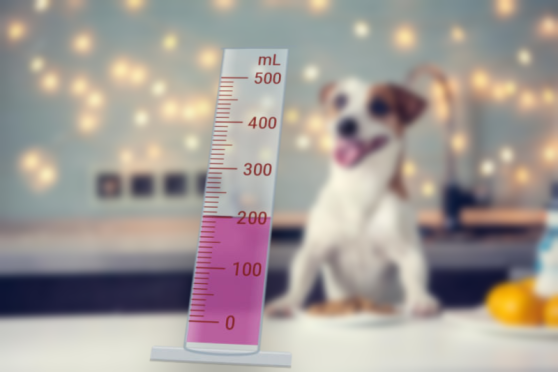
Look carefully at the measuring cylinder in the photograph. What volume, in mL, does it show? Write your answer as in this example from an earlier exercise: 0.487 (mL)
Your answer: 200 (mL)
